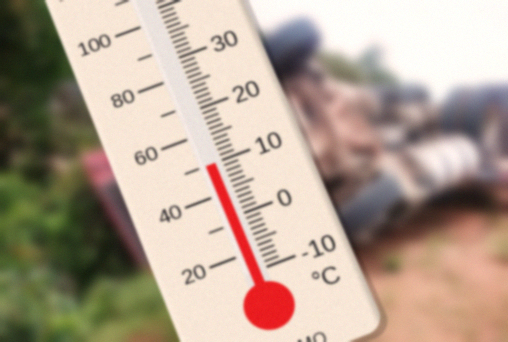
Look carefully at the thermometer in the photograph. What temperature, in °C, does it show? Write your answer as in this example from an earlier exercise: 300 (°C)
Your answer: 10 (°C)
